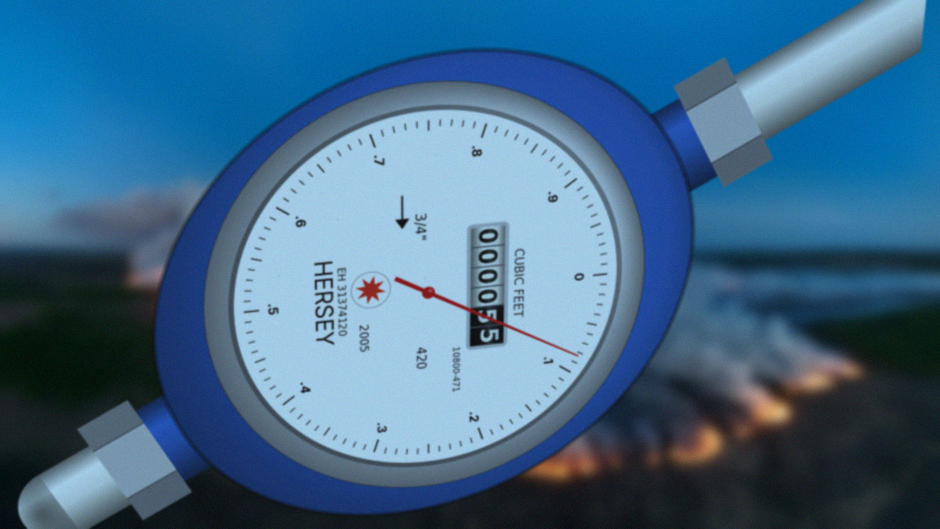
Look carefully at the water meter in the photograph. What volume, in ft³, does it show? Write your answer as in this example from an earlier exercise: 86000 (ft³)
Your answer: 55.08 (ft³)
